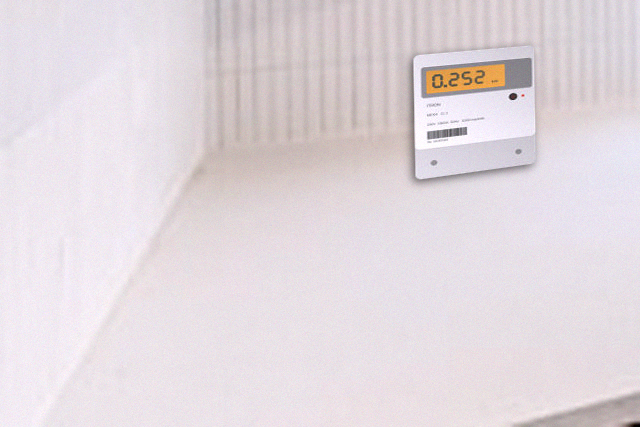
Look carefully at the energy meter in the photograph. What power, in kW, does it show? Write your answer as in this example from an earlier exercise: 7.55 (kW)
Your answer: 0.252 (kW)
